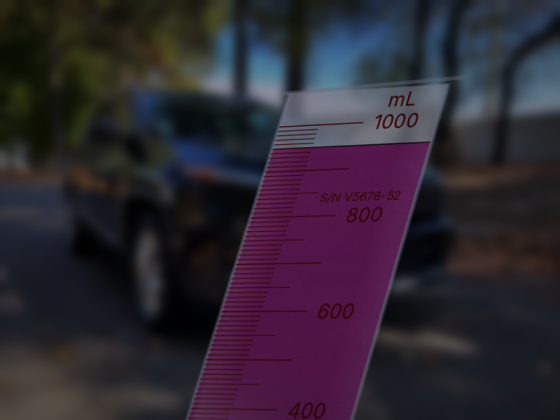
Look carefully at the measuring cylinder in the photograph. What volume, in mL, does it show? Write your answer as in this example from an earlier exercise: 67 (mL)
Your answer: 950 (mL)
